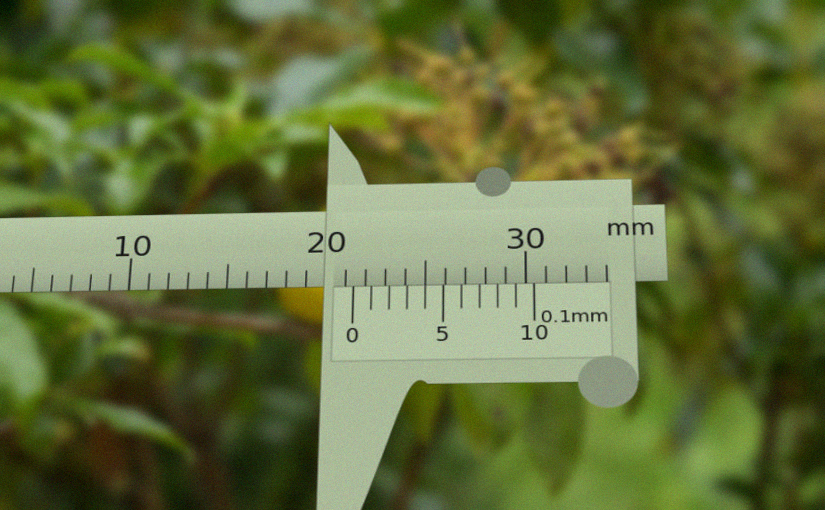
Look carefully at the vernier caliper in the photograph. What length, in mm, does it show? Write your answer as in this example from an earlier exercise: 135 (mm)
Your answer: 21.4 (mm)
